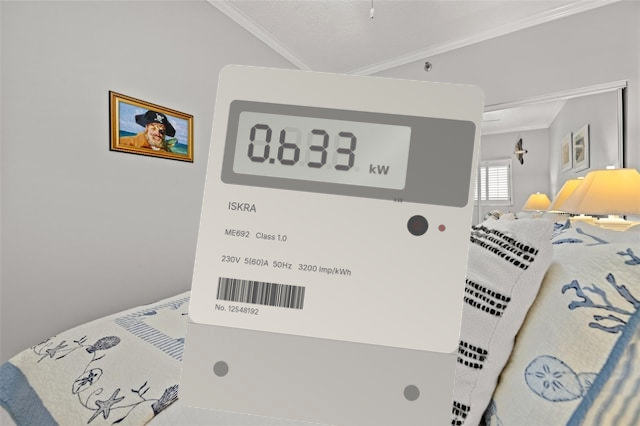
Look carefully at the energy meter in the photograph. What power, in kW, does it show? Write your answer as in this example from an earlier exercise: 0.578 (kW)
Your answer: 0.633 (kW)
